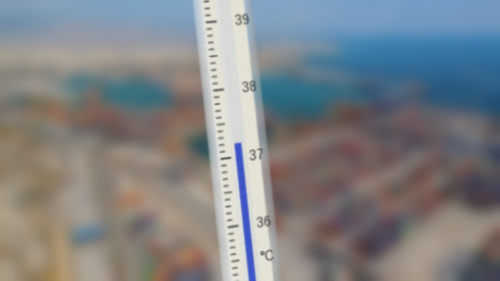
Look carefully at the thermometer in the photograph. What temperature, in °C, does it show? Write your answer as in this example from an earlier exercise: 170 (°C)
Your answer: 37.2 (°C)
